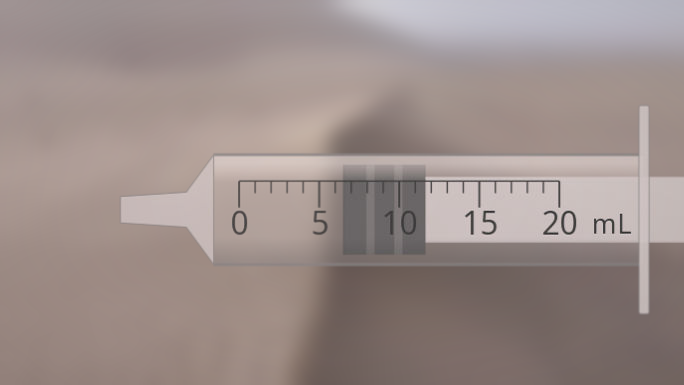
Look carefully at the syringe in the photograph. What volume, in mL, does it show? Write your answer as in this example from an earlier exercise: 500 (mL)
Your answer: 6.5 (mL)
